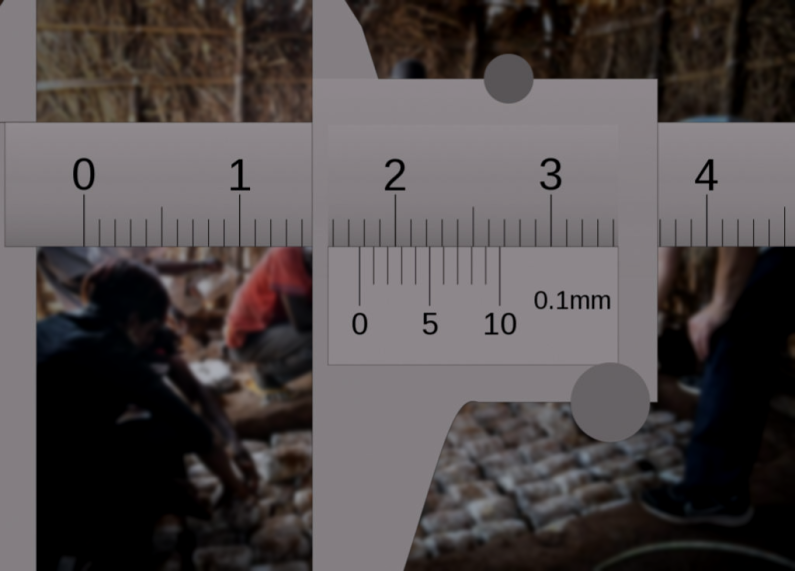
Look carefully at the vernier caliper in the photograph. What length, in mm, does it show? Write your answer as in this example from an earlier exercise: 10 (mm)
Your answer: 17.7 (mm)
